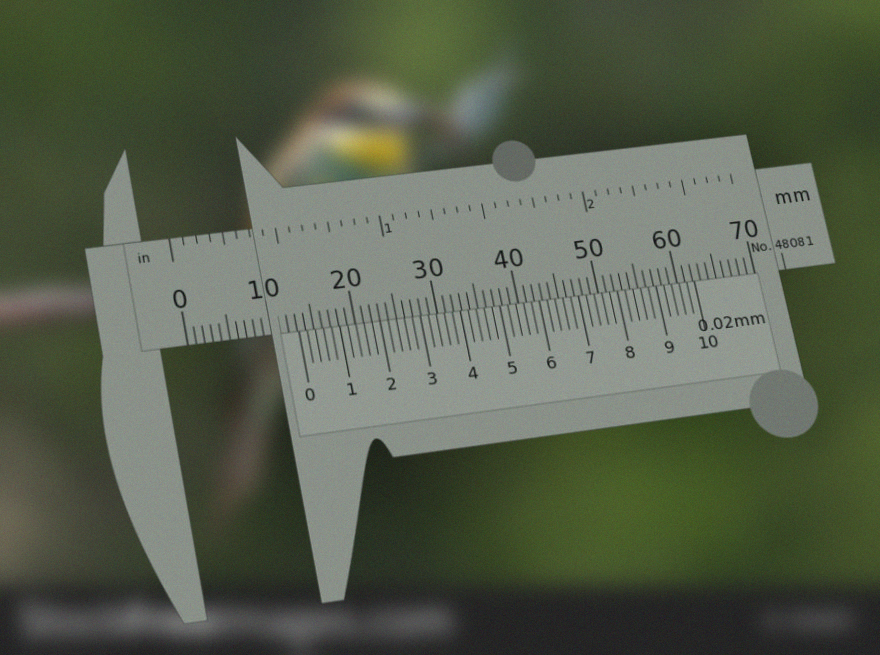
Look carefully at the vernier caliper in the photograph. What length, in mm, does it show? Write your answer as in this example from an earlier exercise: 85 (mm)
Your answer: 13.2 (mm)
